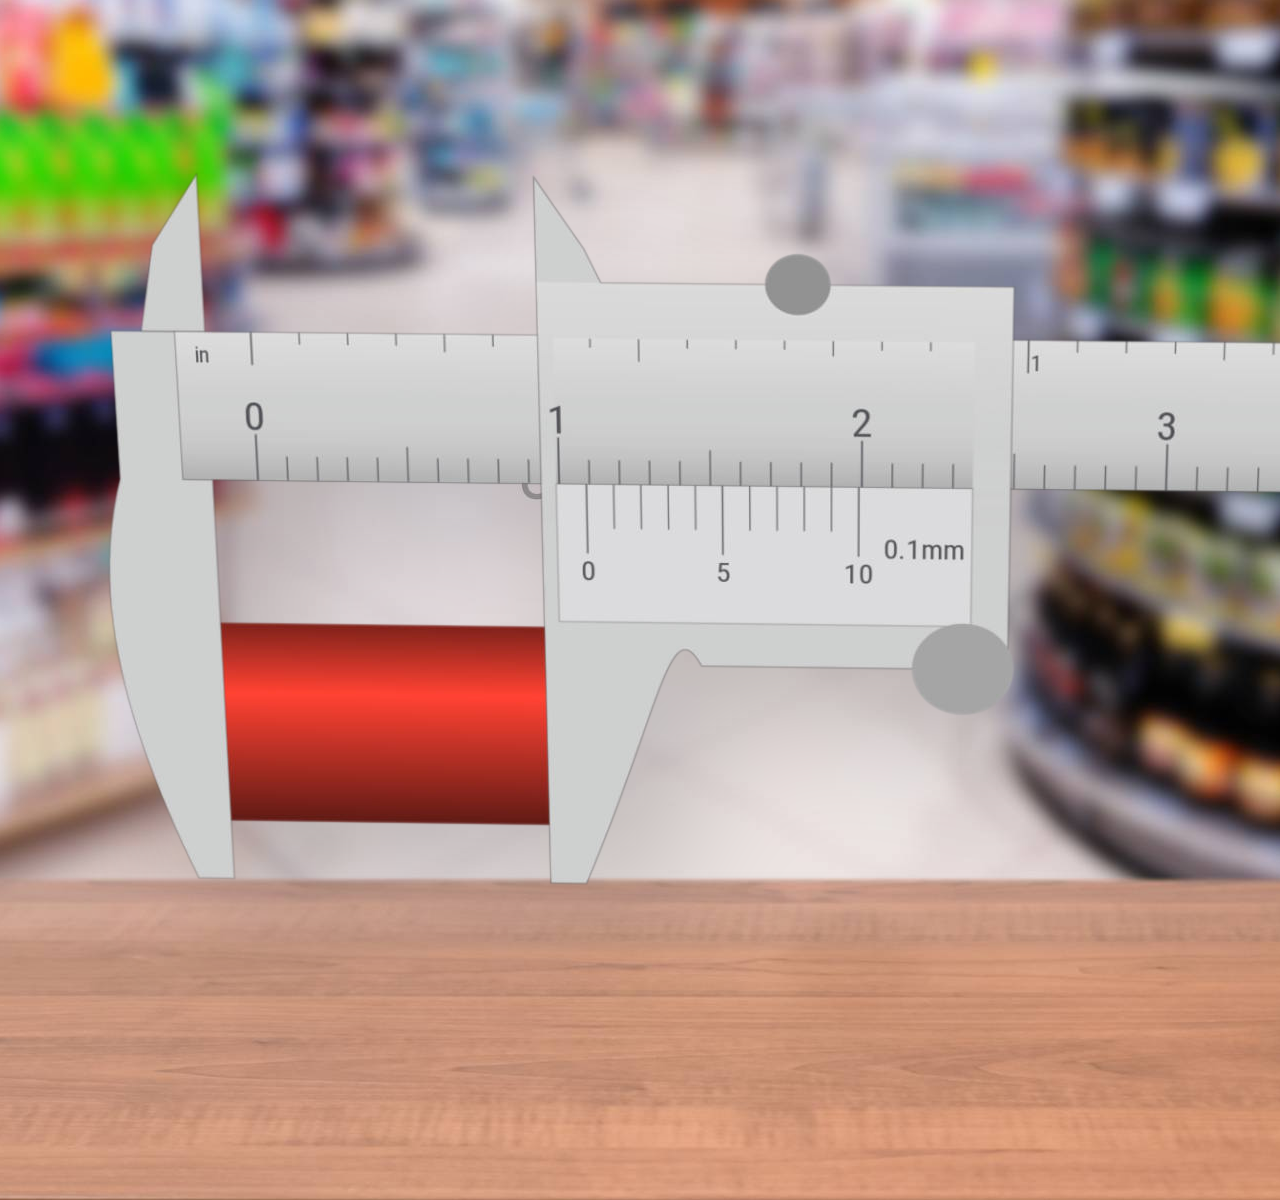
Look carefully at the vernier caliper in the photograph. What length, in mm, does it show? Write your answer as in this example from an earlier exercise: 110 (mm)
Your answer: 10.9 (mm)
